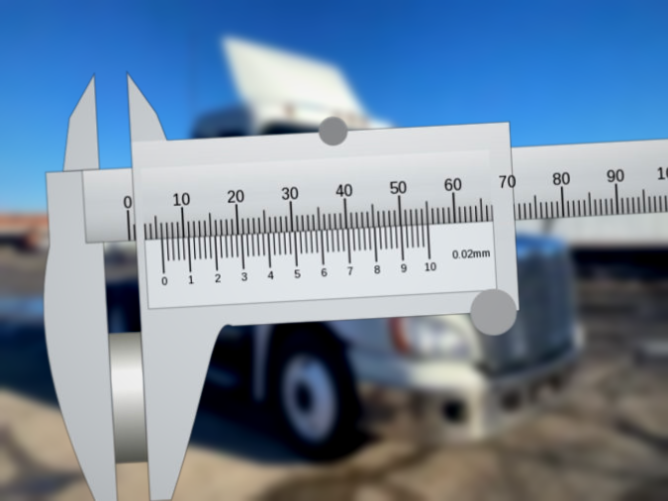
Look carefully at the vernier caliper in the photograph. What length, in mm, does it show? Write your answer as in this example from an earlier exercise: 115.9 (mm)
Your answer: 6.0 (mm)
